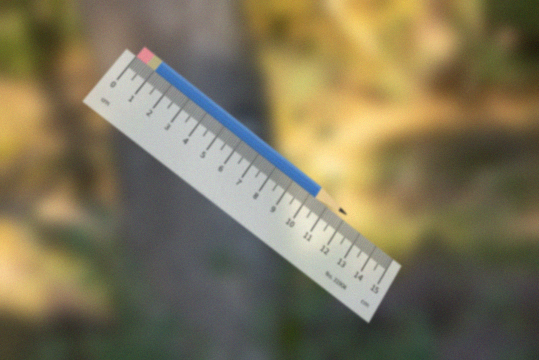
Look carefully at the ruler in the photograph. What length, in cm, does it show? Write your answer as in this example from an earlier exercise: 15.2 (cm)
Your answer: 12 (cm)
